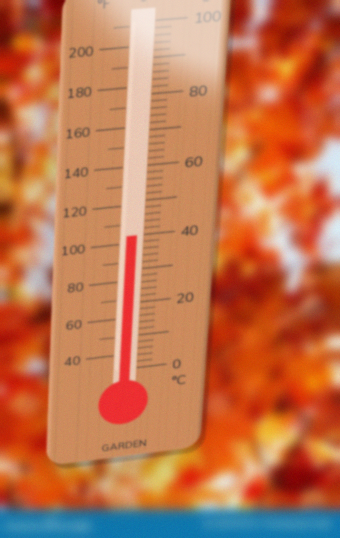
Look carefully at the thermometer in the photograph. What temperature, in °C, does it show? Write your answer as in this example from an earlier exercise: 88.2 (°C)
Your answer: 40 (°C)
